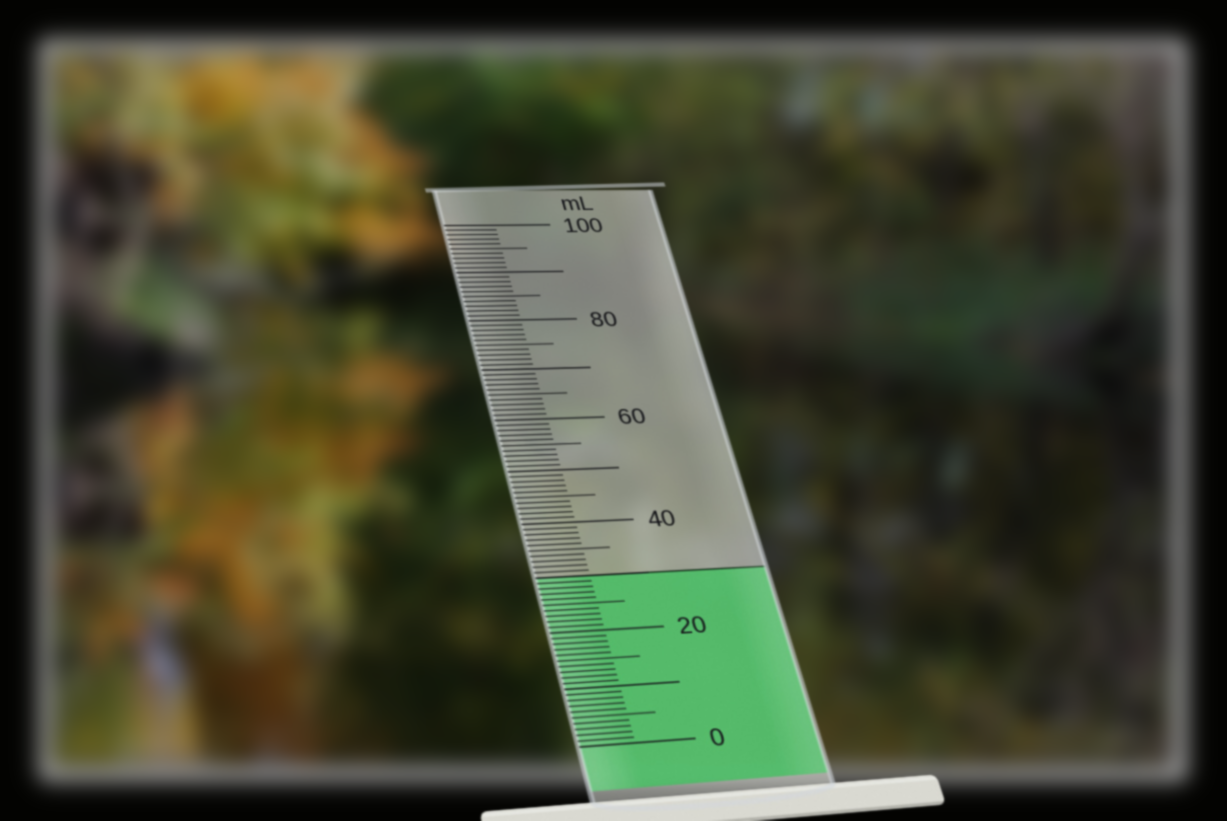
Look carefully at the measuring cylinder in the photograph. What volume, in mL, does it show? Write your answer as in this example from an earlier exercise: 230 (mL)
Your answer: 30 (mL)
